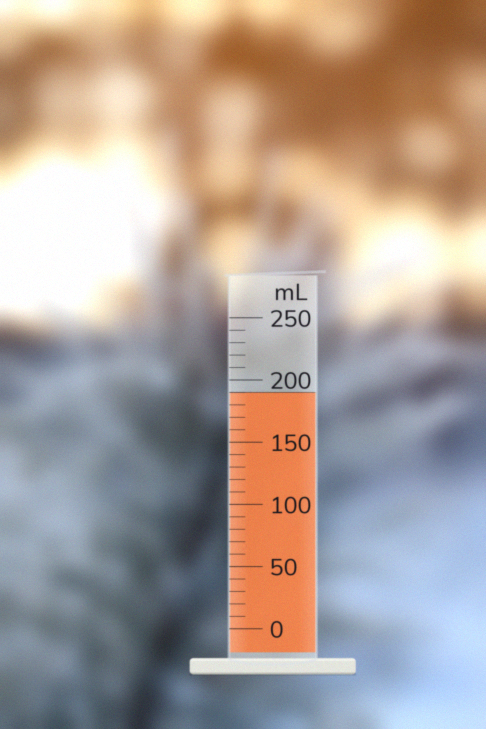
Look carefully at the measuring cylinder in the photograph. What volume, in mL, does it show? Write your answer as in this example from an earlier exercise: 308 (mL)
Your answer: 190 (mL)
